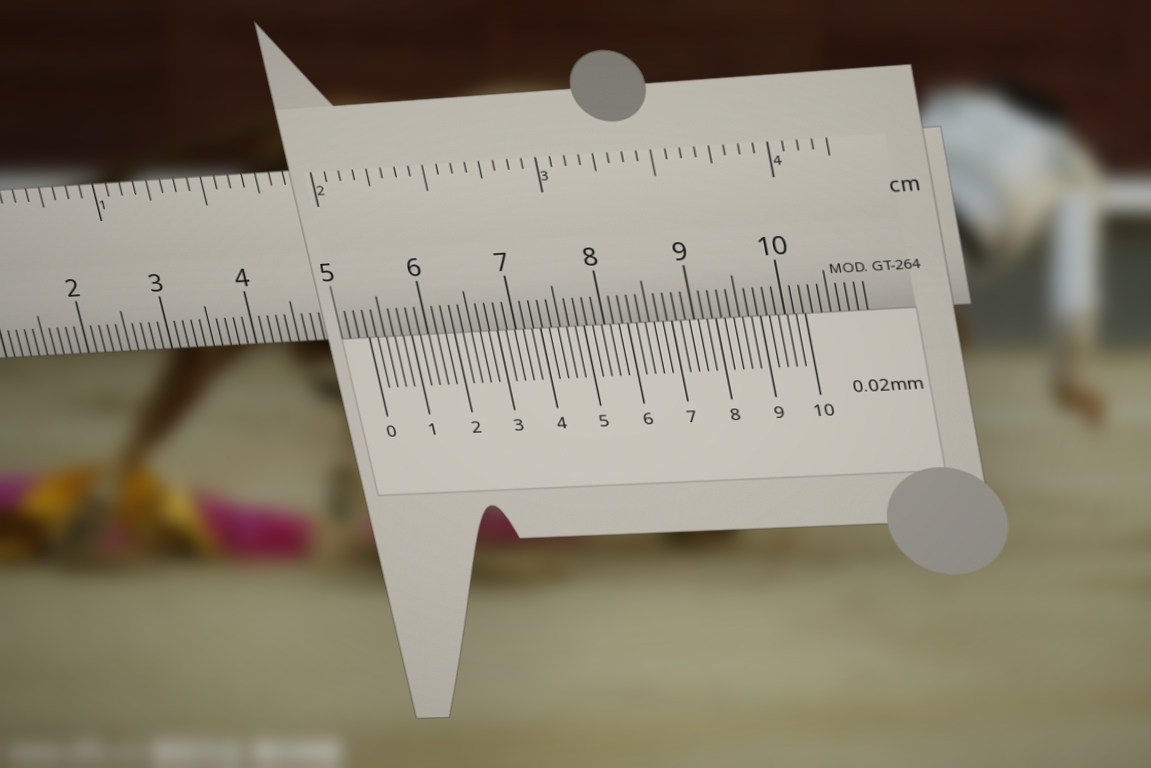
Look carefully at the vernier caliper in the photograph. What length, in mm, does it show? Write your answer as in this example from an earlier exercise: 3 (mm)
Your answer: 53.2 (mm)
